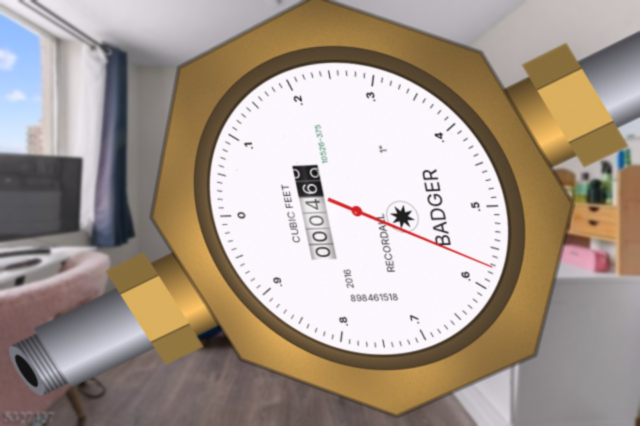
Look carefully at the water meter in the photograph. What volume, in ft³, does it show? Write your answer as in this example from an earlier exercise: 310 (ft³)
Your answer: 468.57 (ft³)
